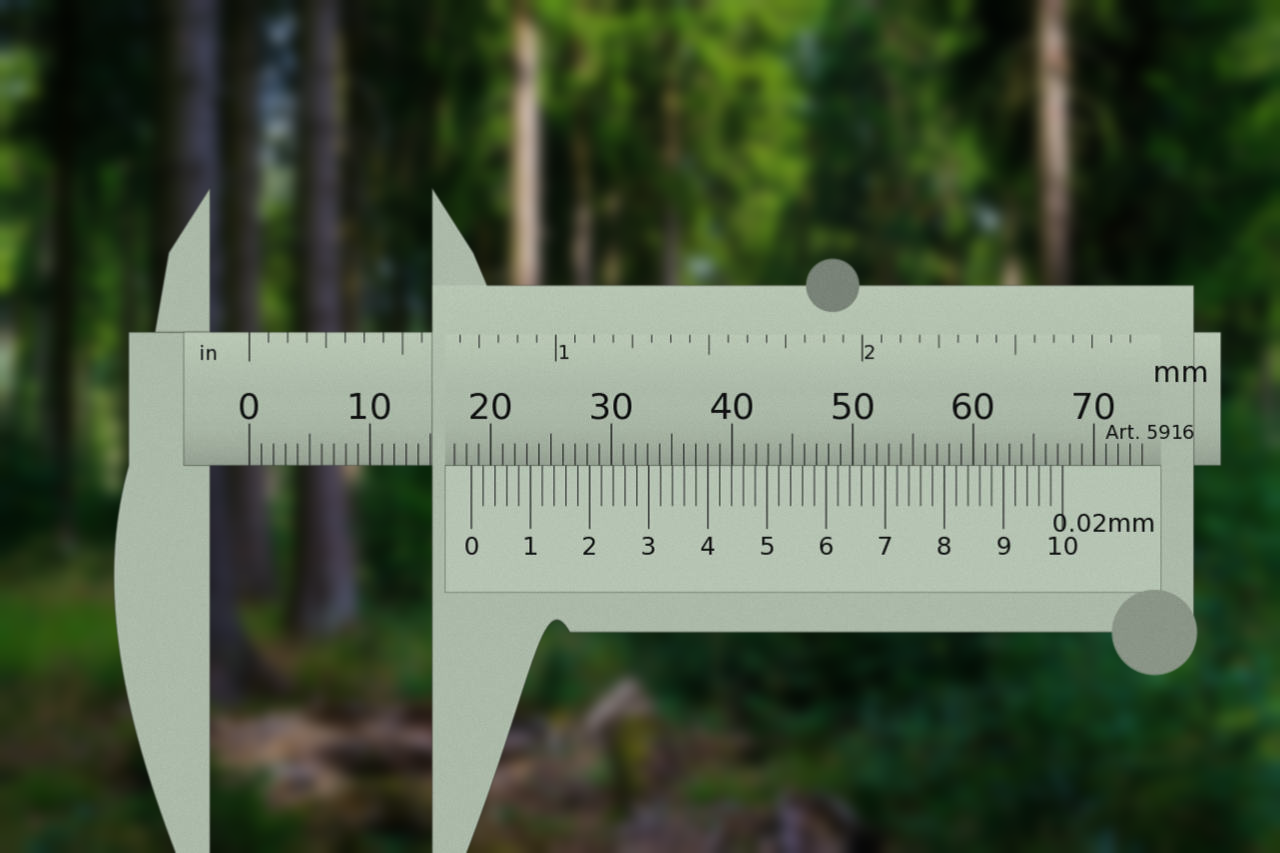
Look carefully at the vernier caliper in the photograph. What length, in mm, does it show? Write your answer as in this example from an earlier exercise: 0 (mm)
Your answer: 18.4 (mm)
